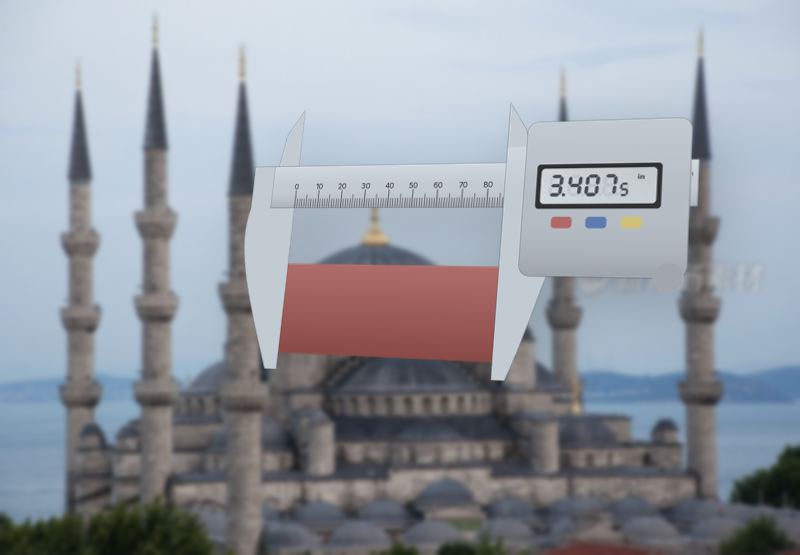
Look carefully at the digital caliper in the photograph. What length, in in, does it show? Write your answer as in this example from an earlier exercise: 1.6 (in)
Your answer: 3.4075 (in)
